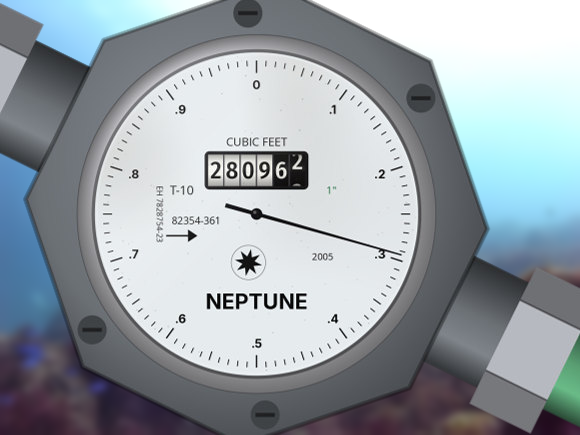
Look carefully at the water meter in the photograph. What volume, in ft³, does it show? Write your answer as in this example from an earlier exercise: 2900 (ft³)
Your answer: 280962.29 (ft³)
